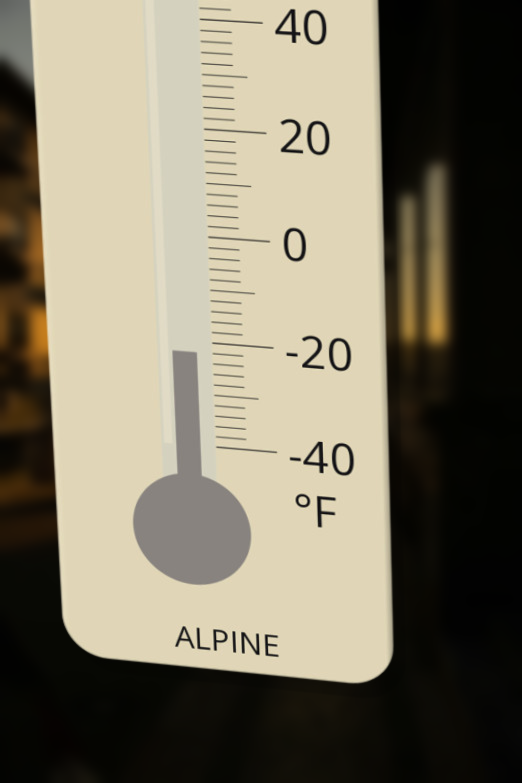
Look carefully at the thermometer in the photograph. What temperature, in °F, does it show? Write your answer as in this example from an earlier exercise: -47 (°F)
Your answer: -22 (°F)
